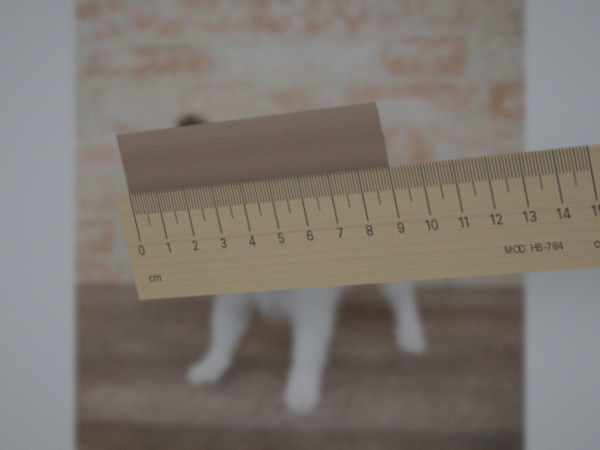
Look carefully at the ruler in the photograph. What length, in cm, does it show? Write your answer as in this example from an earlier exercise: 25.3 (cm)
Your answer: 9 (cm)
